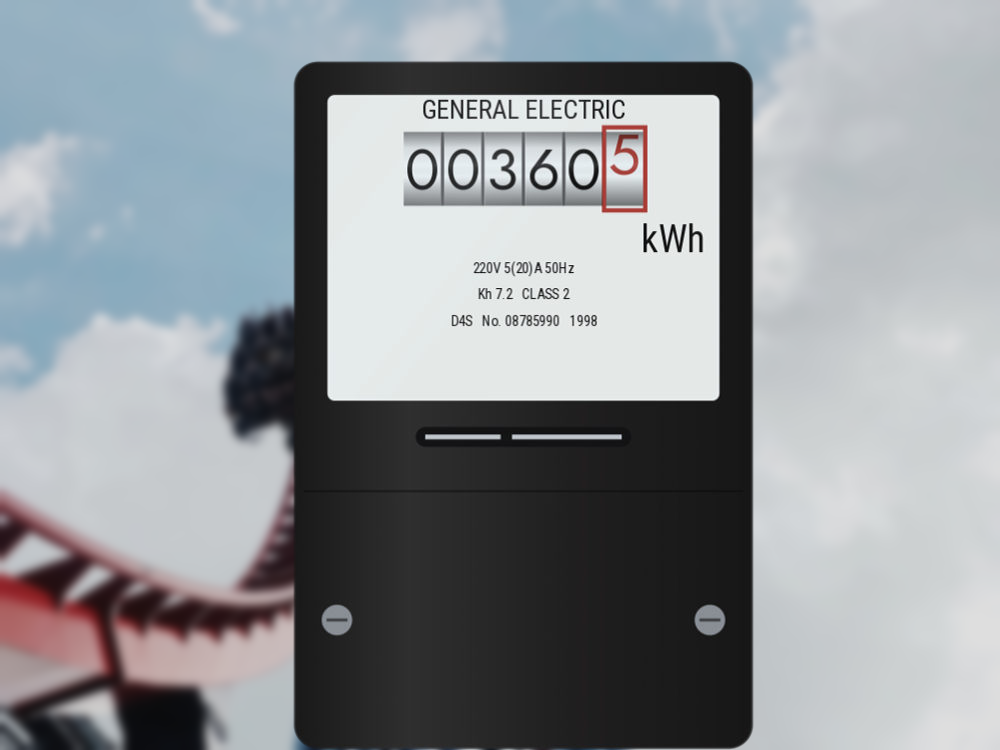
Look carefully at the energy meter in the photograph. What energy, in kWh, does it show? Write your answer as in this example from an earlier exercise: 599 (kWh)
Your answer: 360.5 (kWh)
